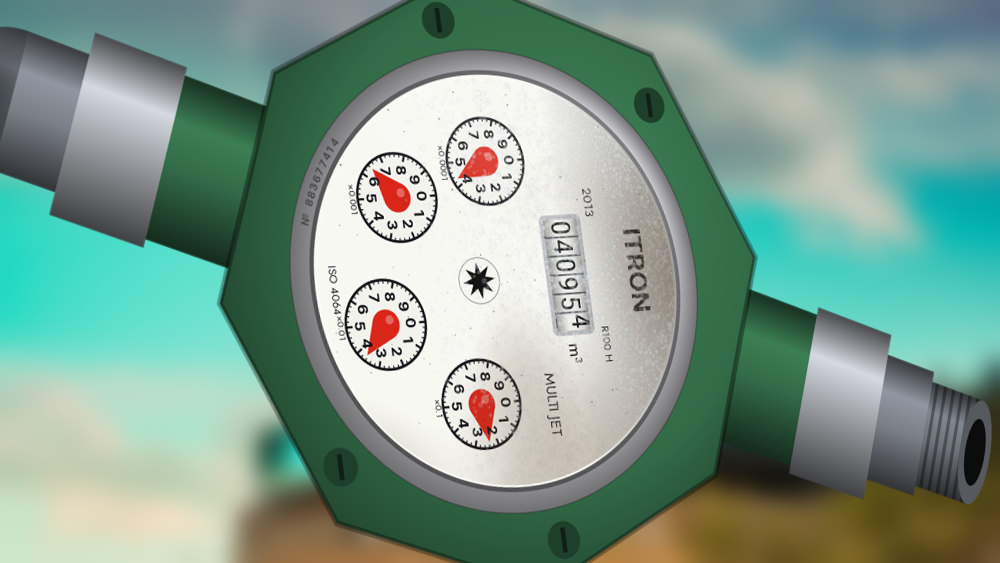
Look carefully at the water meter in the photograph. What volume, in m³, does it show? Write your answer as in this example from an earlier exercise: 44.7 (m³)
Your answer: 40954.2364 (m³)
